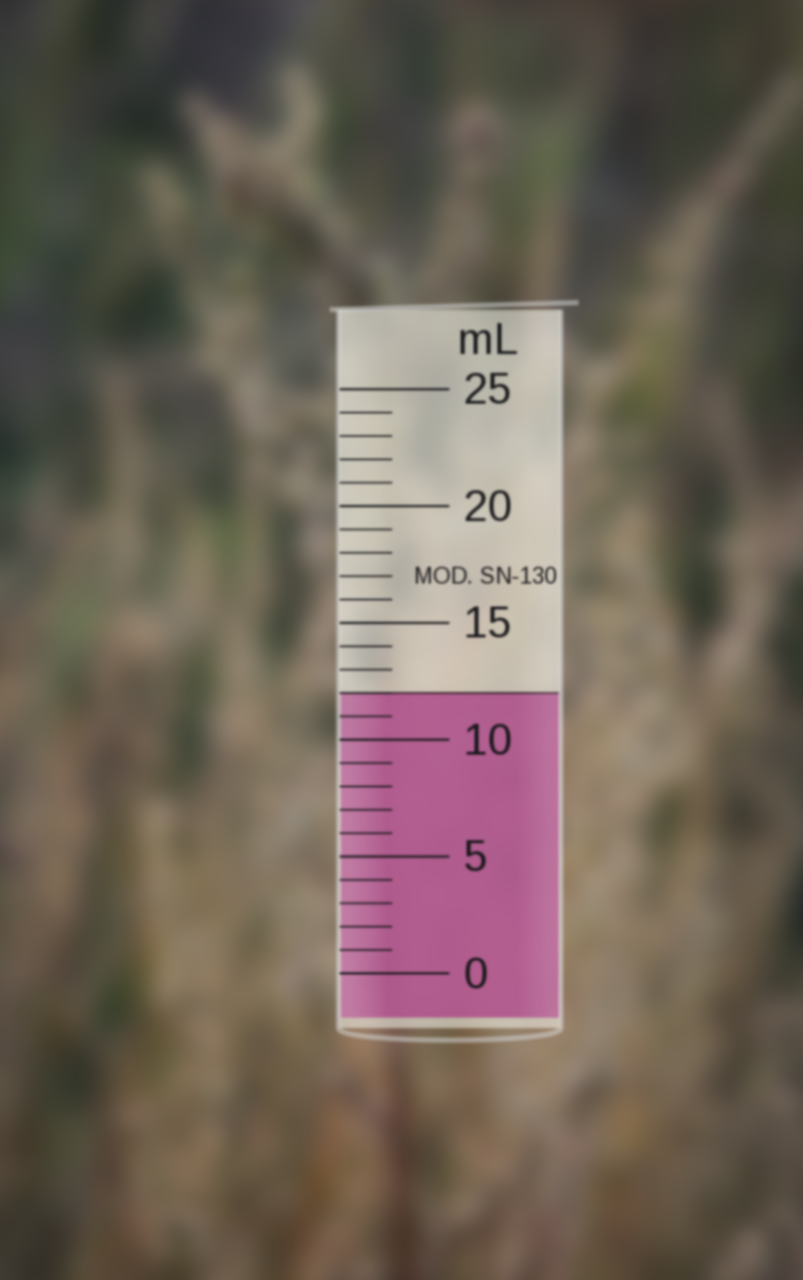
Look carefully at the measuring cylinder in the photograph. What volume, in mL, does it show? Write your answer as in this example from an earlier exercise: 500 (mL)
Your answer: 12 (mL)
